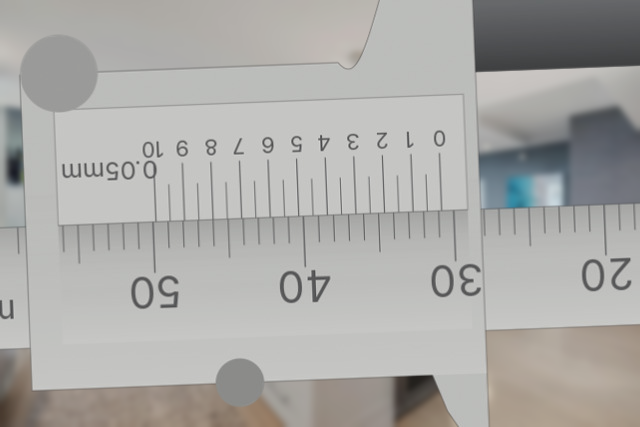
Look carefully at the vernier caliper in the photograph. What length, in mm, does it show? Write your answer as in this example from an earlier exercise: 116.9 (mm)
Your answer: 30.8 (mm)
